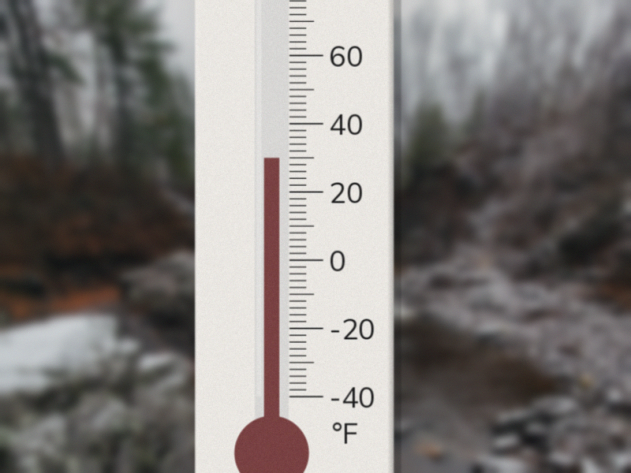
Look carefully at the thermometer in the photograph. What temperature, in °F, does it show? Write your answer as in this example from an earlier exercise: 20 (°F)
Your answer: 30 (°F)
